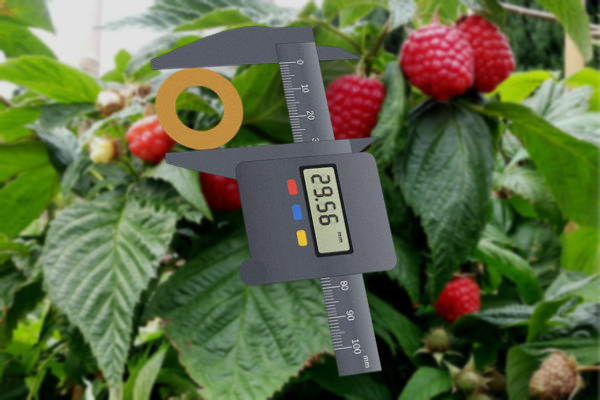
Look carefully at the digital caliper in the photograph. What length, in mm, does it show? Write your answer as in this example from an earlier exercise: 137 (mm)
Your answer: 29.56 (mm)
